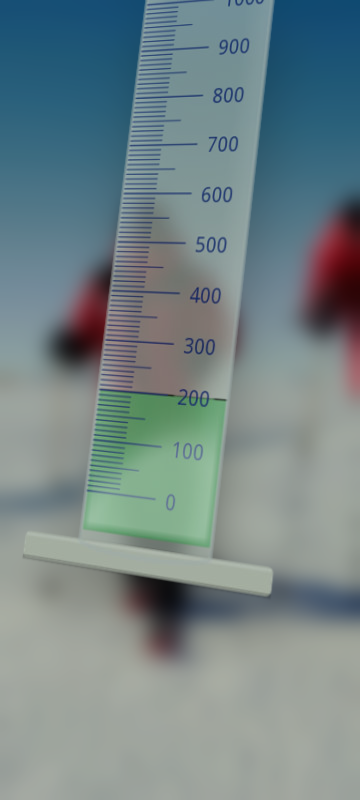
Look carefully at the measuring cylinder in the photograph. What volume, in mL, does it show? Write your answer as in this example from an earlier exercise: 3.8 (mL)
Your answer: 200 (mL)
